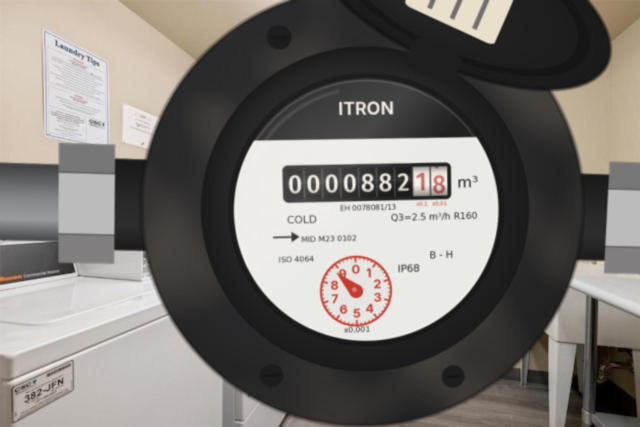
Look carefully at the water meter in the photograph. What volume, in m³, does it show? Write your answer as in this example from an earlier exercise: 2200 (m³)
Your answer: 882.178 (m³)
